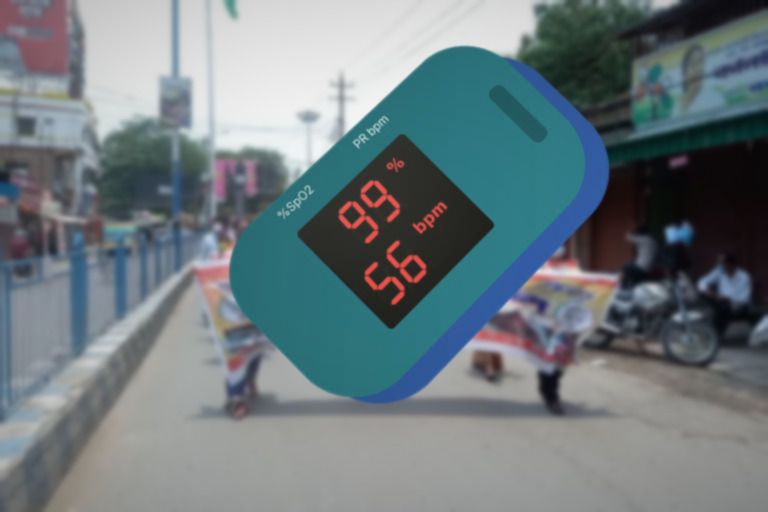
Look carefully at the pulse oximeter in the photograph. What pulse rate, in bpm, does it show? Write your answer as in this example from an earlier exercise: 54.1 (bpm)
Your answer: 56 (bpm)
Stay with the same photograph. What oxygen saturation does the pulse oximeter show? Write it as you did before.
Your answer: 99 (%)
